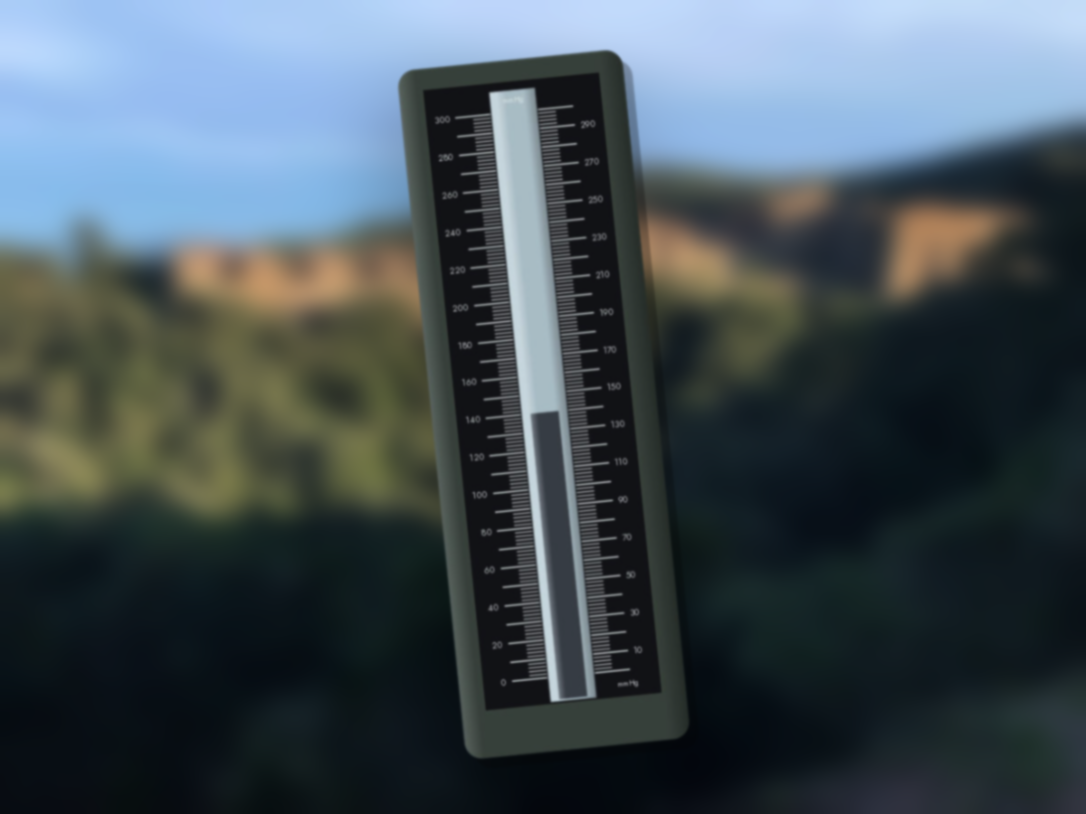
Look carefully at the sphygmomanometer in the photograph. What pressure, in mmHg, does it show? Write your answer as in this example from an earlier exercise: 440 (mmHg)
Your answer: 140 (mmHg)
